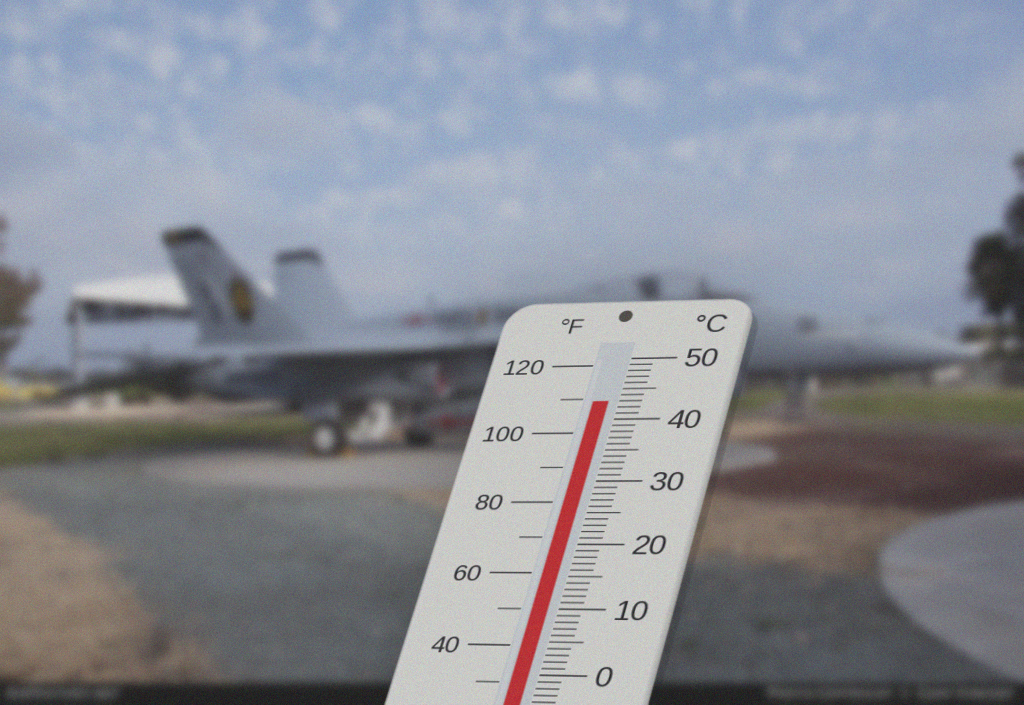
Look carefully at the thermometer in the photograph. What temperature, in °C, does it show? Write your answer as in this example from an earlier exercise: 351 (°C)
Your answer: 43 (°C)
